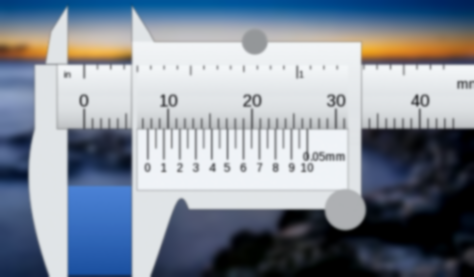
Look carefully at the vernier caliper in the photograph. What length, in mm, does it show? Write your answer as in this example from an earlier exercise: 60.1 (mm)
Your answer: 7.6 (mm)
